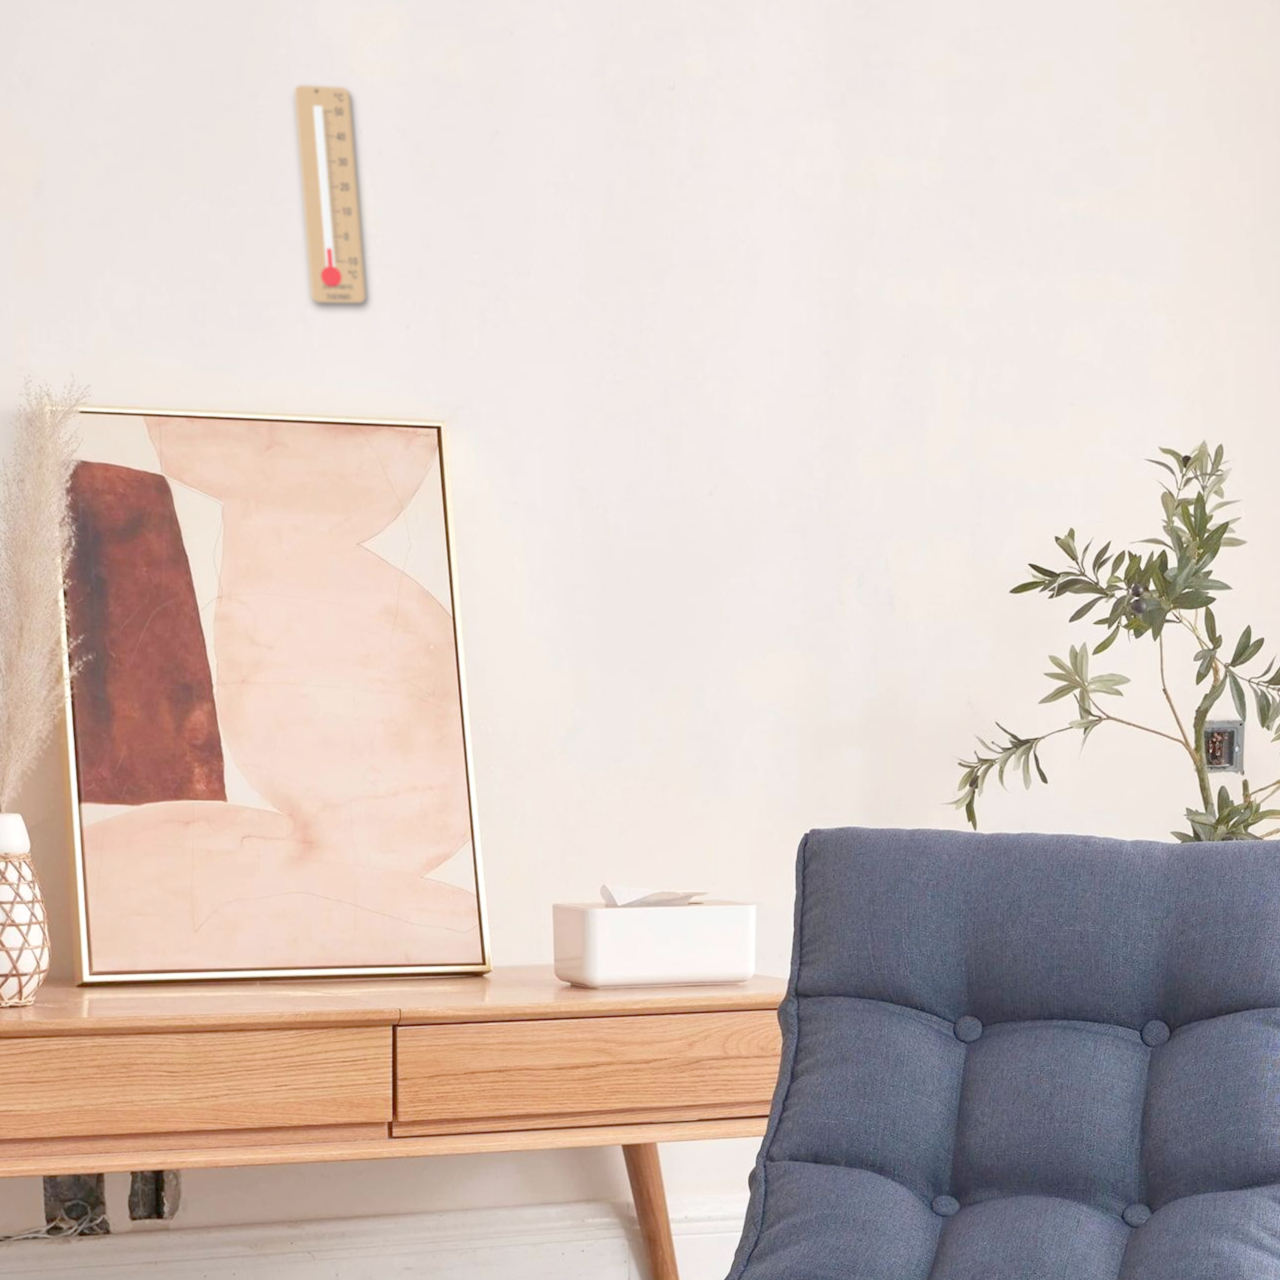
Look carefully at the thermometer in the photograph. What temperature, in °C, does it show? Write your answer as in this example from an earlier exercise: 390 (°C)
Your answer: -5 (°C)
